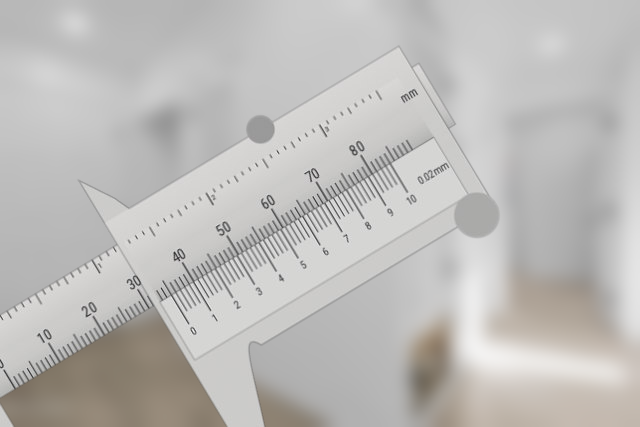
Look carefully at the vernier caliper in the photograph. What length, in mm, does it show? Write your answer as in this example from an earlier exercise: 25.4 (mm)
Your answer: 35.0 (mm)
